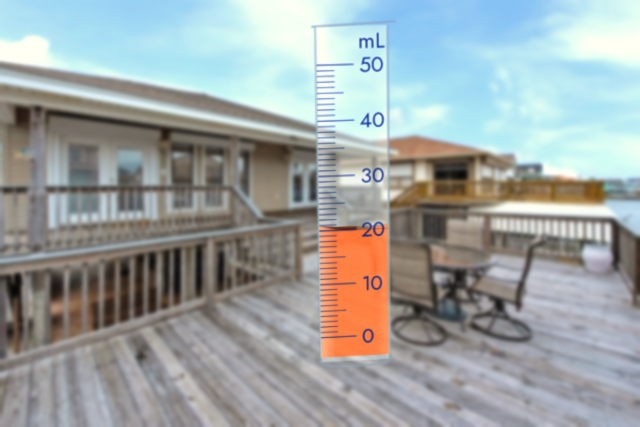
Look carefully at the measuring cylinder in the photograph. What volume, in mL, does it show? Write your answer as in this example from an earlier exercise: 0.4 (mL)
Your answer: 20 (mL)
